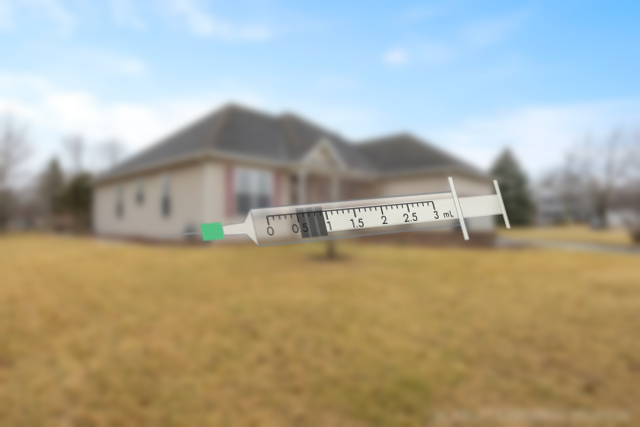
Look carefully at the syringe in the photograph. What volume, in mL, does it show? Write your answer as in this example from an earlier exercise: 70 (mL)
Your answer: 0.5 (mL)
